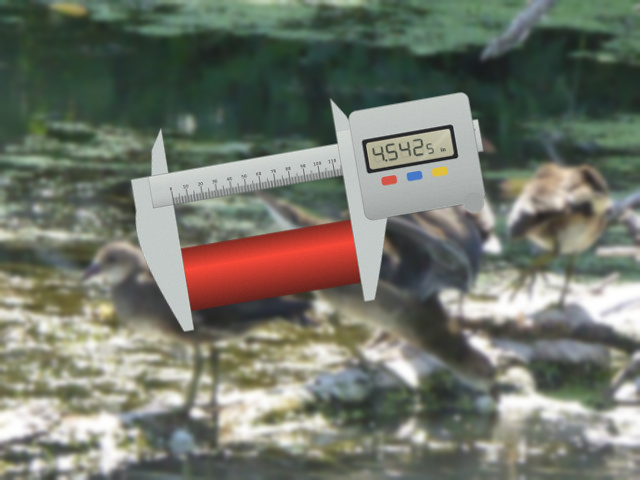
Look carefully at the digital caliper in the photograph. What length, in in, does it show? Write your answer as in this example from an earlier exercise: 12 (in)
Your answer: 4.5425 (in)
